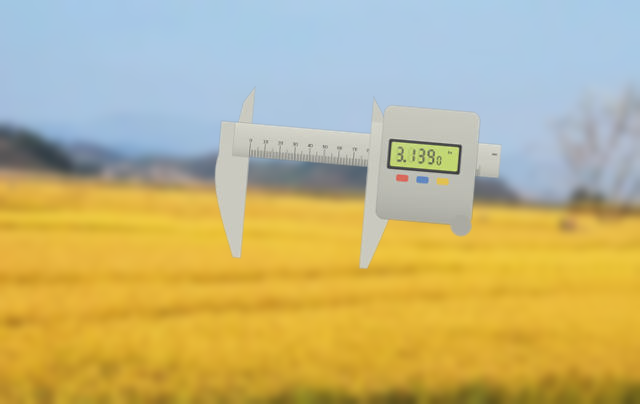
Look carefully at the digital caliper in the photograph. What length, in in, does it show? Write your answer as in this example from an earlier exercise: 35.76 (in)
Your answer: 3.1390 (in)
